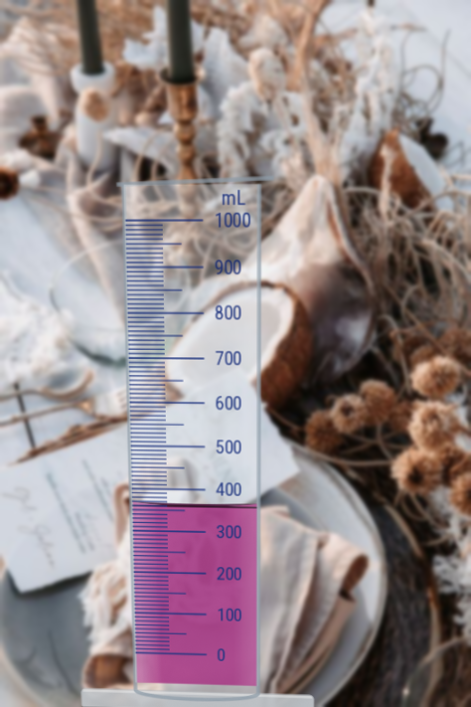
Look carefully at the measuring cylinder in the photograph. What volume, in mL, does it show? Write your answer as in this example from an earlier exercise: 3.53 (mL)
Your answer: 360 (mL)
